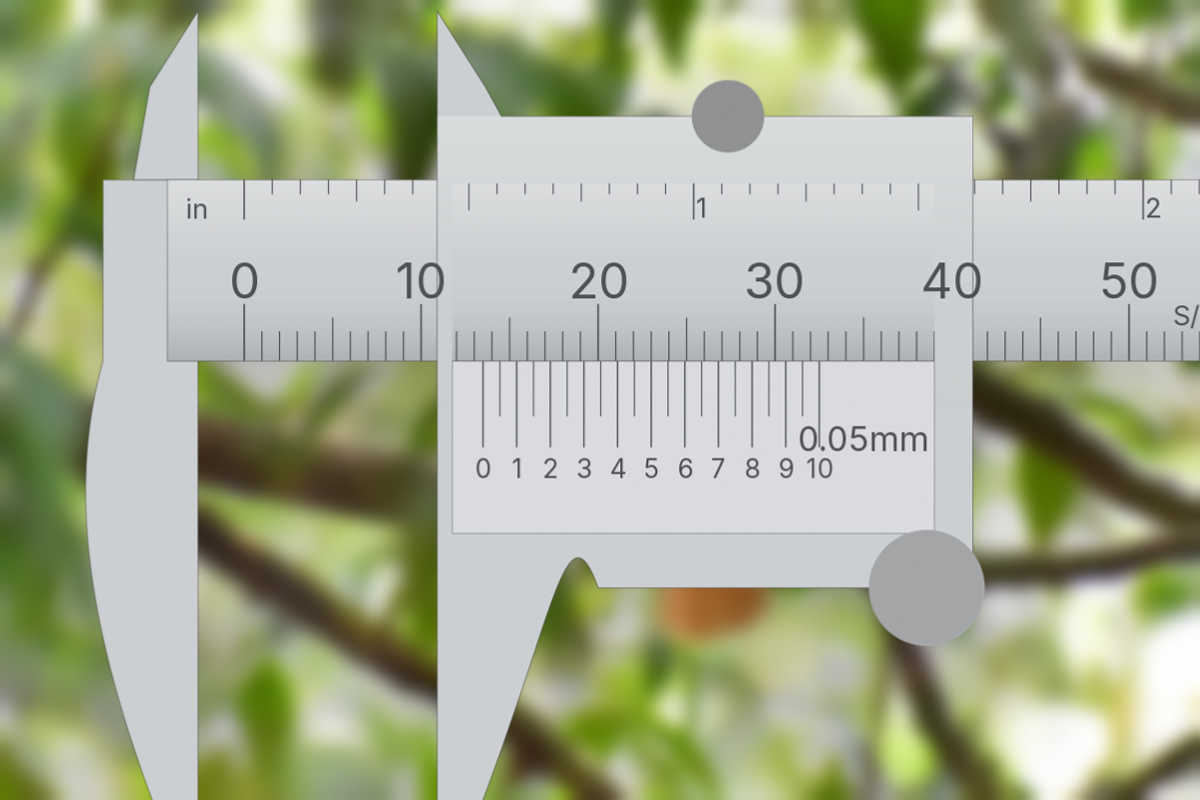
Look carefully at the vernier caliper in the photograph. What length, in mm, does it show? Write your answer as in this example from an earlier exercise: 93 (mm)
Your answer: 13.5 (mm)
